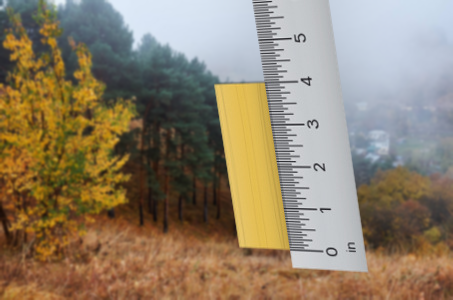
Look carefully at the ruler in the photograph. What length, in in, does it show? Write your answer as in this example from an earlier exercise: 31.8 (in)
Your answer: 4 (in)
